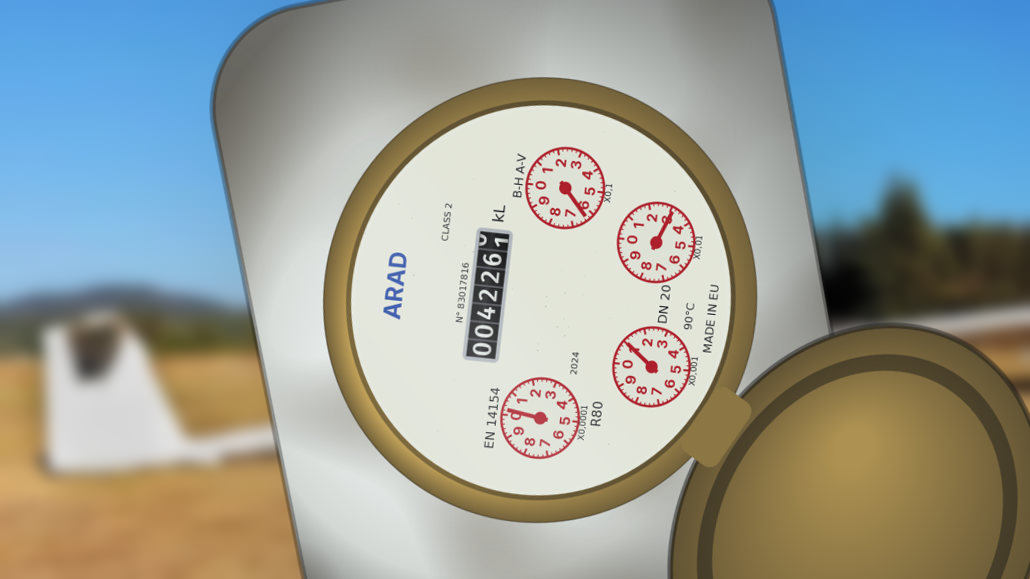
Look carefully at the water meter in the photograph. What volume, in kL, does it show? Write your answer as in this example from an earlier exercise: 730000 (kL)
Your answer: 42260.6310 (kL)
